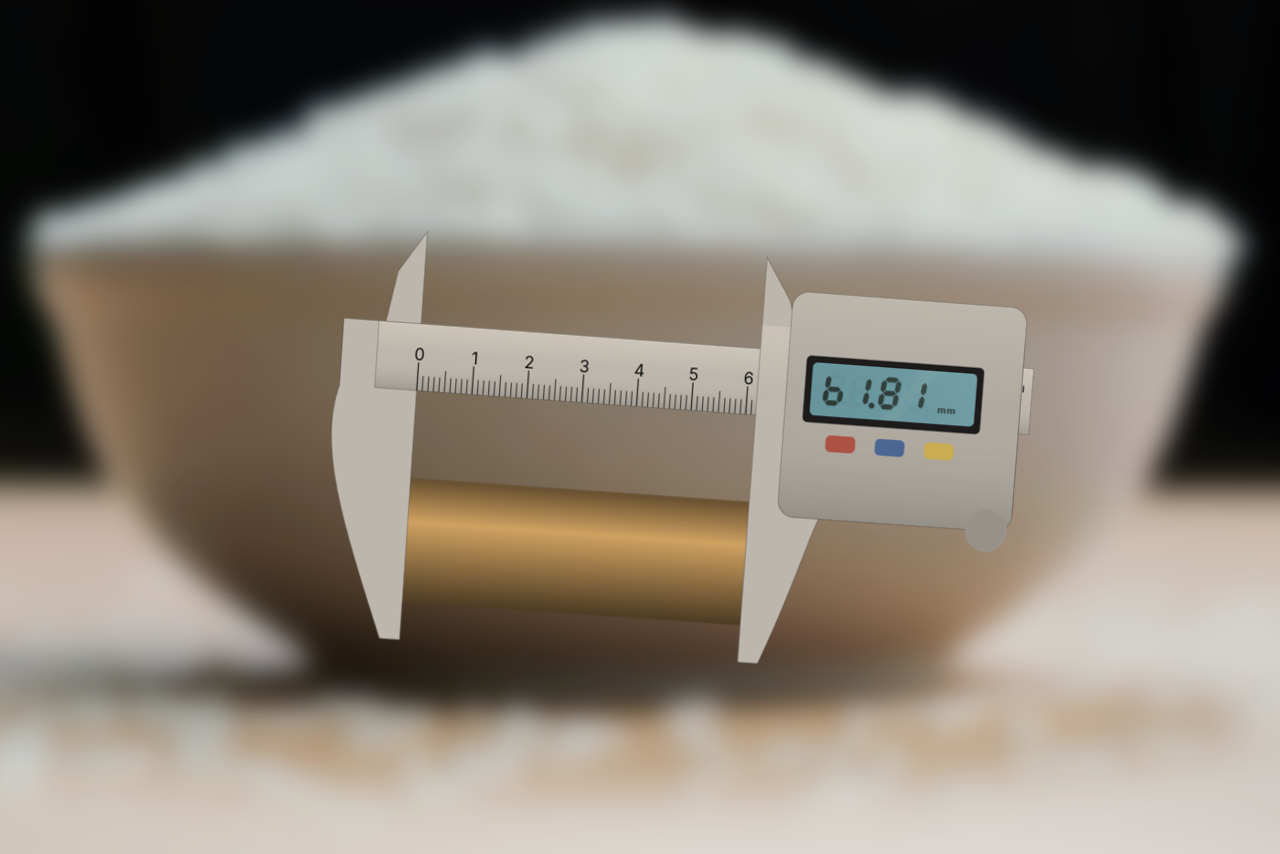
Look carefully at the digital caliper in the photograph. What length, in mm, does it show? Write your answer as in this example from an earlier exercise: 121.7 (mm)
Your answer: 61.81 (mm)
